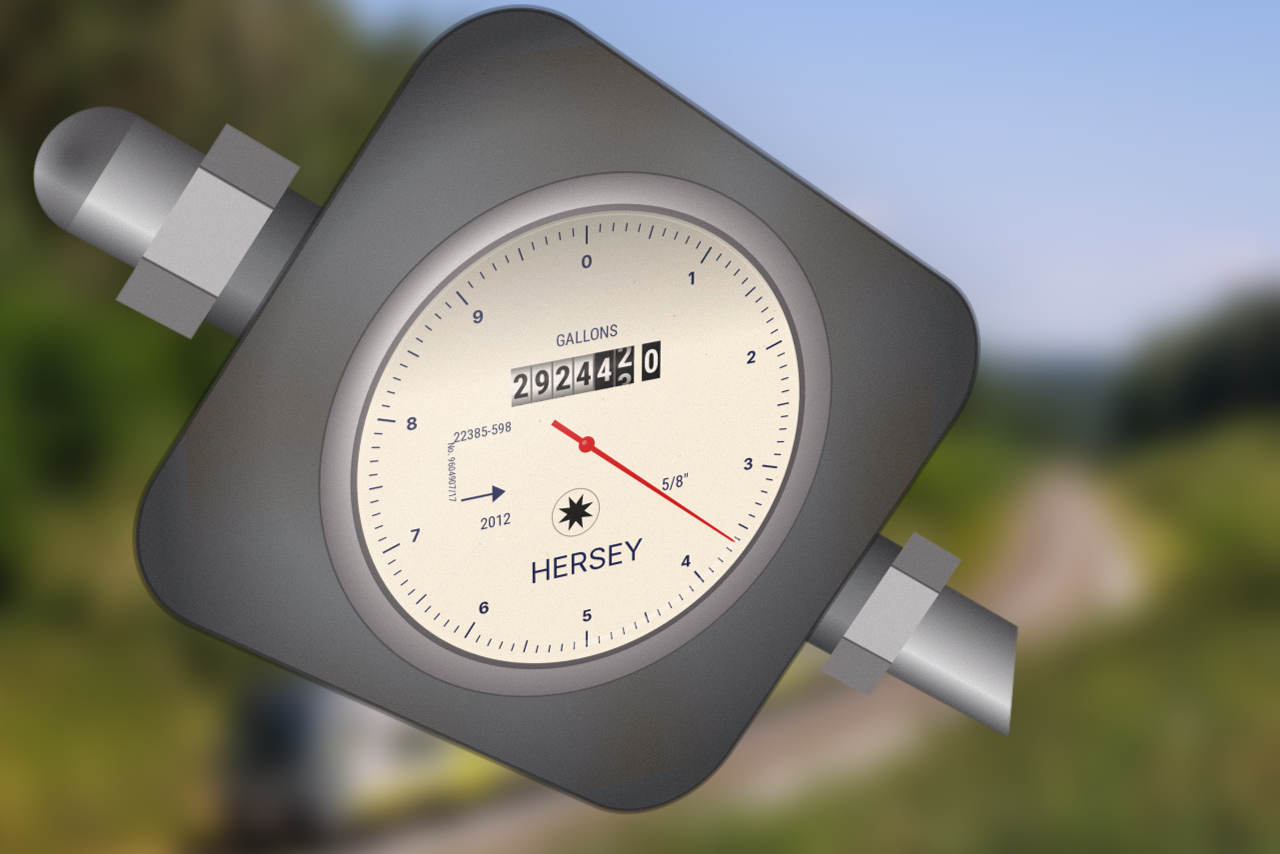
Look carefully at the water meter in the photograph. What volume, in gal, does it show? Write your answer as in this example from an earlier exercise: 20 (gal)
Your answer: 2924423.6 (gal)
